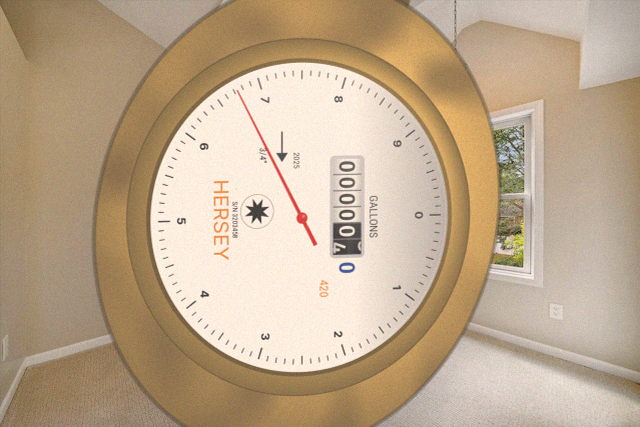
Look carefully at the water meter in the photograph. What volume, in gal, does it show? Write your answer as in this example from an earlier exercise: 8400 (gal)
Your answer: 36.7 (gal)
